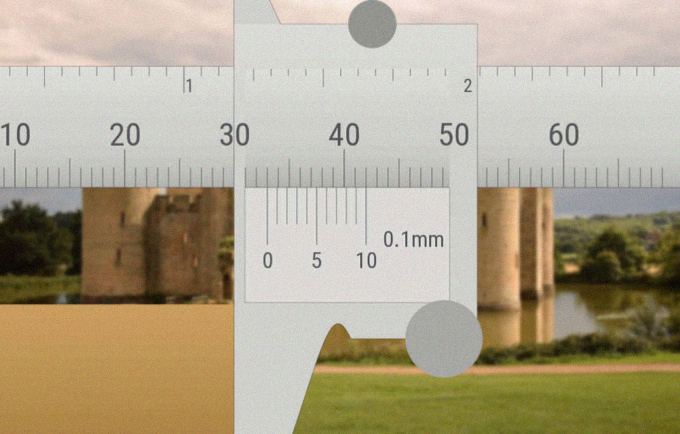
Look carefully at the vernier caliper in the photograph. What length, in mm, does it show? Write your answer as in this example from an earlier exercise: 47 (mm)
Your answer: 33.0 (mm)
